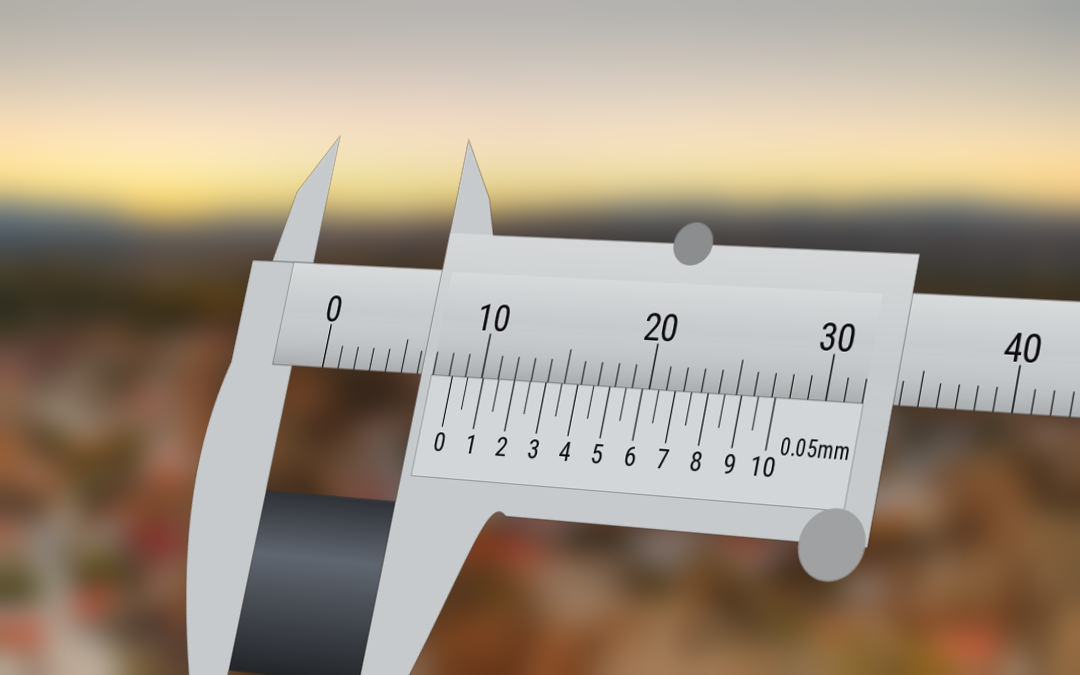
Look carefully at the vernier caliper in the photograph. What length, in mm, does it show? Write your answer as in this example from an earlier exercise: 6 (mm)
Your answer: 8.2 (mm)
